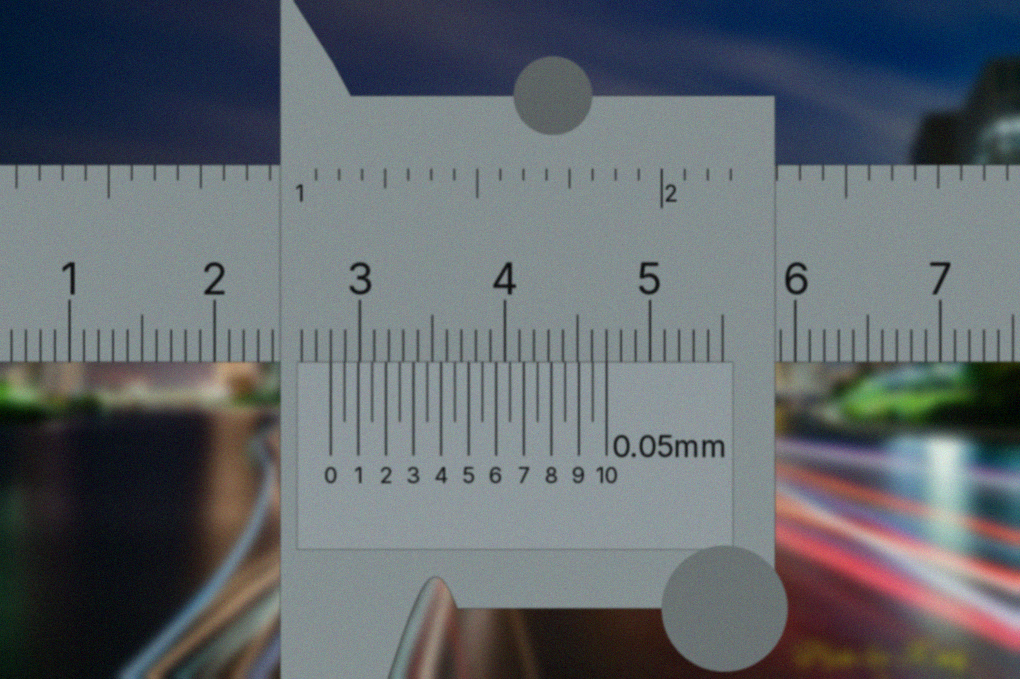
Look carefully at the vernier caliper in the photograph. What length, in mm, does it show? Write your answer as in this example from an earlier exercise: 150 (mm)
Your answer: 28.0 (mm)
